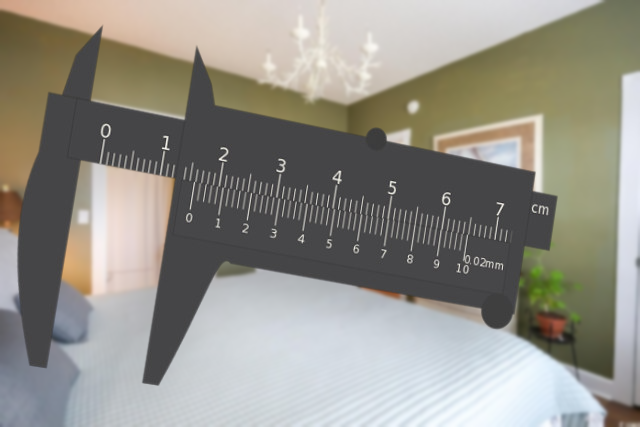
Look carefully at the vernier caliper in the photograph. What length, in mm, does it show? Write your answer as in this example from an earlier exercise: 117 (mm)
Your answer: 15.8 (mm)
